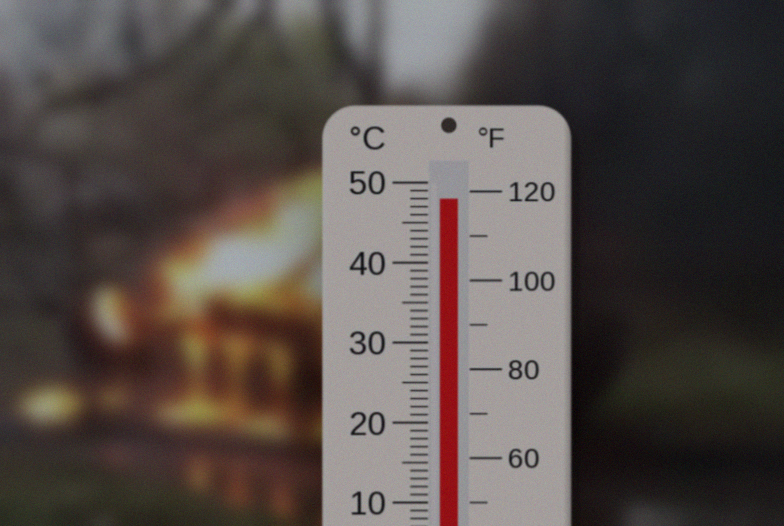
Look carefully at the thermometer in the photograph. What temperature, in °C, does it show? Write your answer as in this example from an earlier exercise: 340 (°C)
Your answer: 48 (°C)
